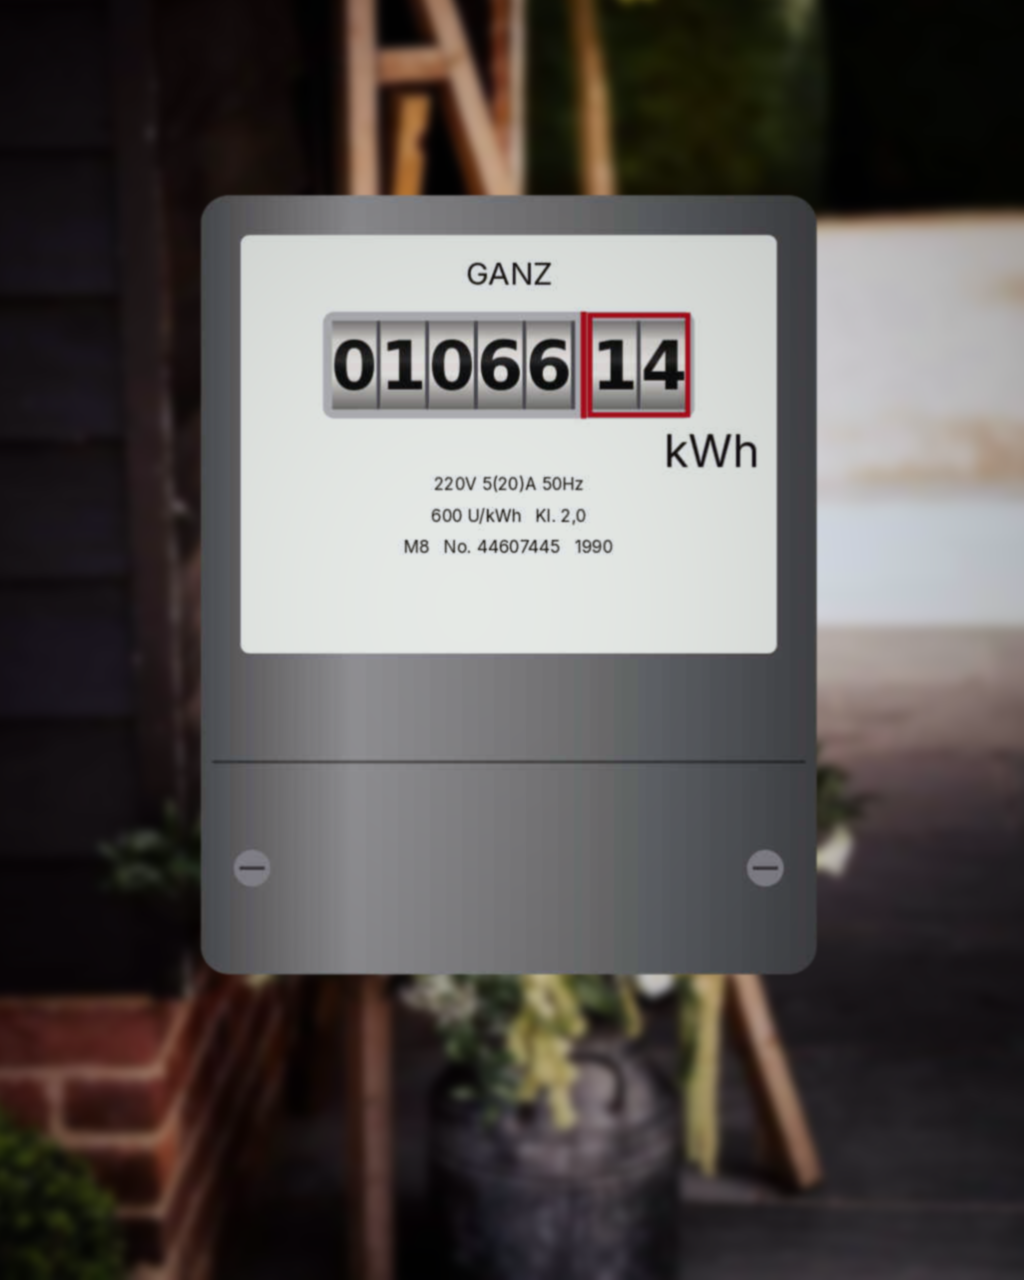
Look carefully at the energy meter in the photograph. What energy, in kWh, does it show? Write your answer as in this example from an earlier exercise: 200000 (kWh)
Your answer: 1066.14 (kWh)
